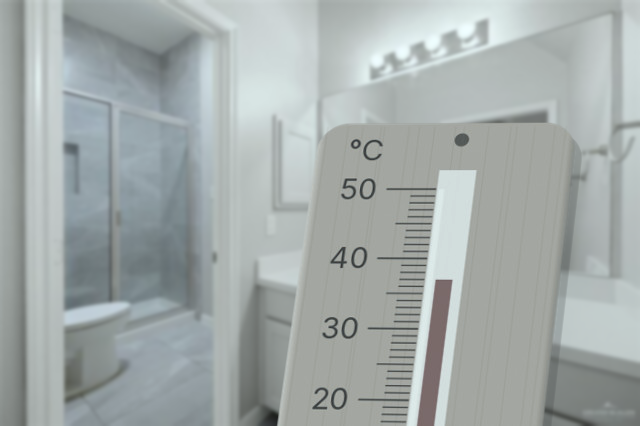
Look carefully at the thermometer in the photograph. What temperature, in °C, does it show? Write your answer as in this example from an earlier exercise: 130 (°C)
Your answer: 37 (°C)
